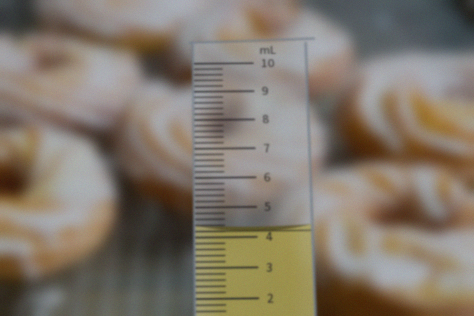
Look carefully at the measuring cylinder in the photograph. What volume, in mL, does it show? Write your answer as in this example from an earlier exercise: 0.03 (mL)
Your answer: 4.2 (mL)
